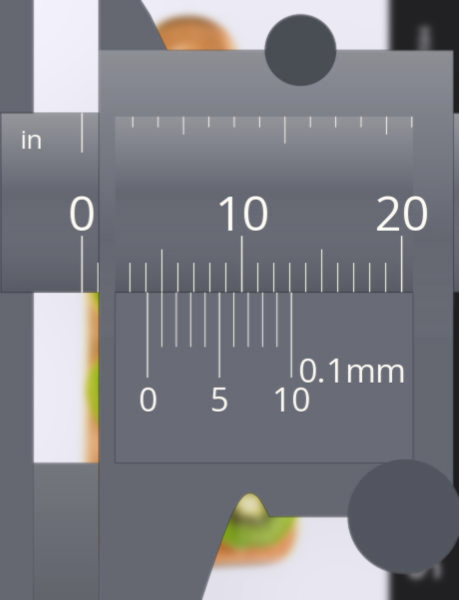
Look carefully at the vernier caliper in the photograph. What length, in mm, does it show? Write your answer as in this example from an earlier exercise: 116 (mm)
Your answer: 4.1 (mm)
